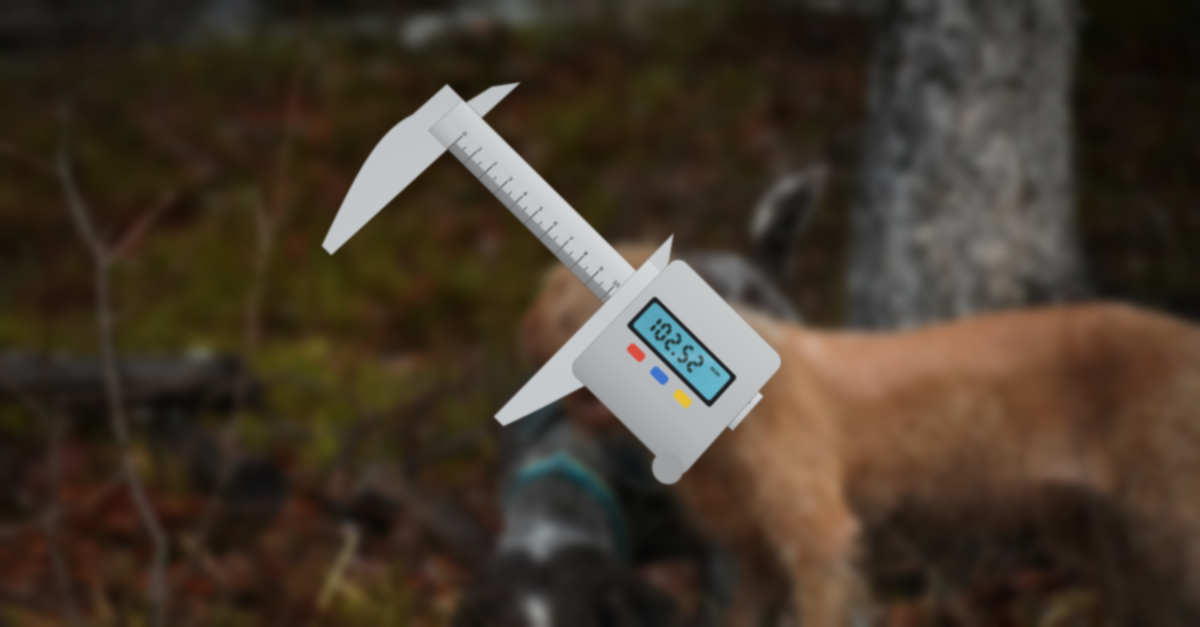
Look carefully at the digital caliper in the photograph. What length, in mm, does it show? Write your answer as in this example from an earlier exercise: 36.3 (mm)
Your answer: 102.52 (mm)
